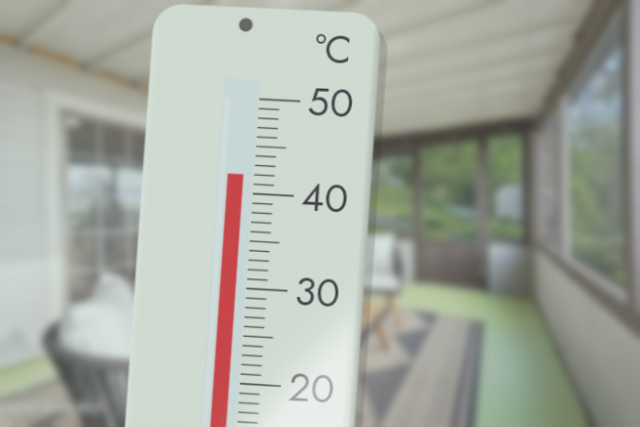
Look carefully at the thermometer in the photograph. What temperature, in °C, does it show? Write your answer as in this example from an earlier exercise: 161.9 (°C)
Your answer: 42 (°C)
